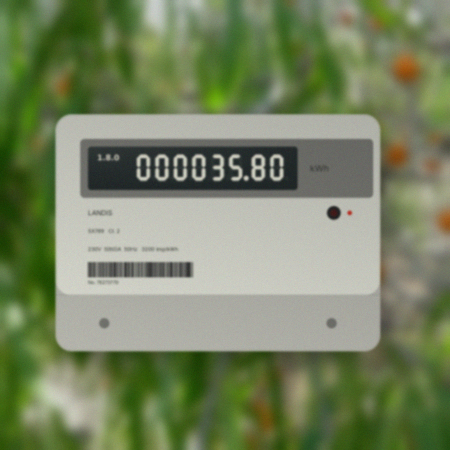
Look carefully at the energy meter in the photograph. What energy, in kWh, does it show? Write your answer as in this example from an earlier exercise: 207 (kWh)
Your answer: 35.80 (kWh)
